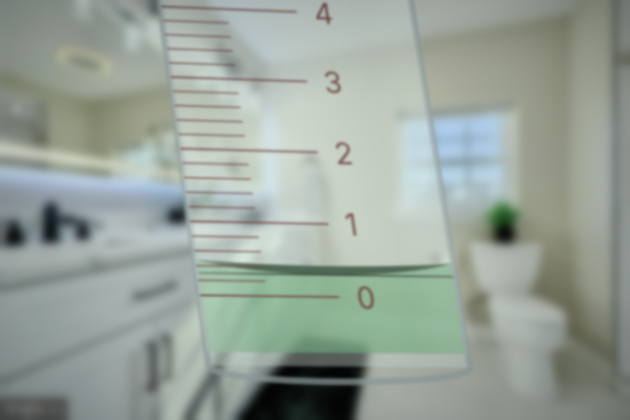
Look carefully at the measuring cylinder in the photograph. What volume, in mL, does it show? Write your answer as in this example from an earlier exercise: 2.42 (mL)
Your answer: 0.3 (mL)
